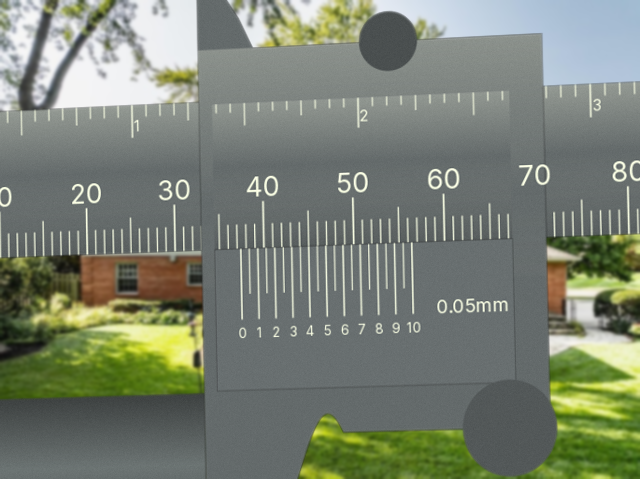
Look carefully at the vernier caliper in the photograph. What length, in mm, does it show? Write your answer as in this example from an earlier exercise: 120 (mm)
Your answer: 37.4 (mm)
